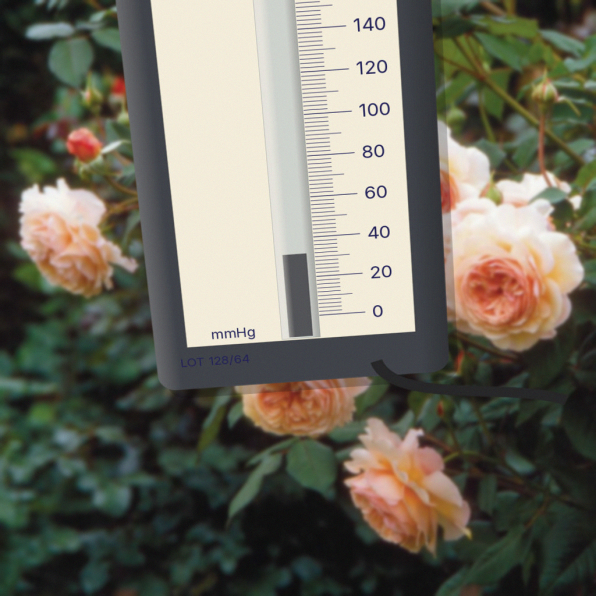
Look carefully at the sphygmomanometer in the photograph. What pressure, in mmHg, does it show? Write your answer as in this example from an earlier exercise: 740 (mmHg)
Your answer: 32 (mmHg)
